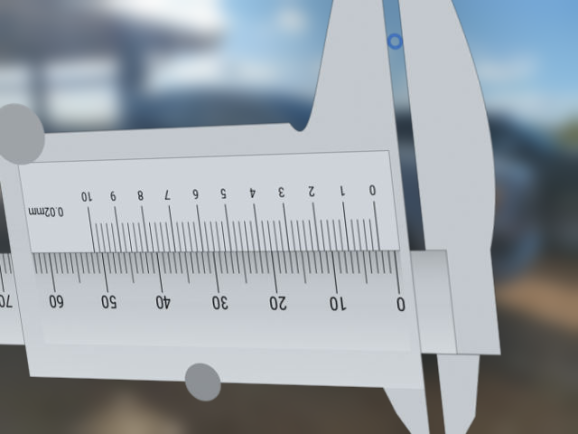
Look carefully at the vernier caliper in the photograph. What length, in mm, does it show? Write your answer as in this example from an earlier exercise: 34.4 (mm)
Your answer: 2.4 (mm)
